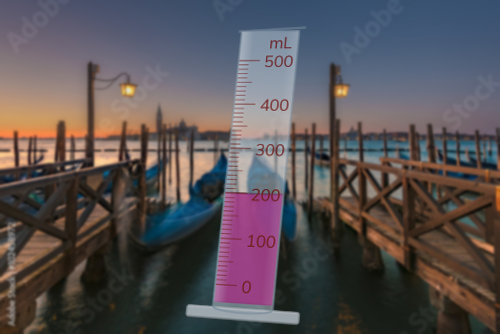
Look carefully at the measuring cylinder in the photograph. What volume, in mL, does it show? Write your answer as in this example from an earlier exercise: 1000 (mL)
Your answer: 200 (mL)
